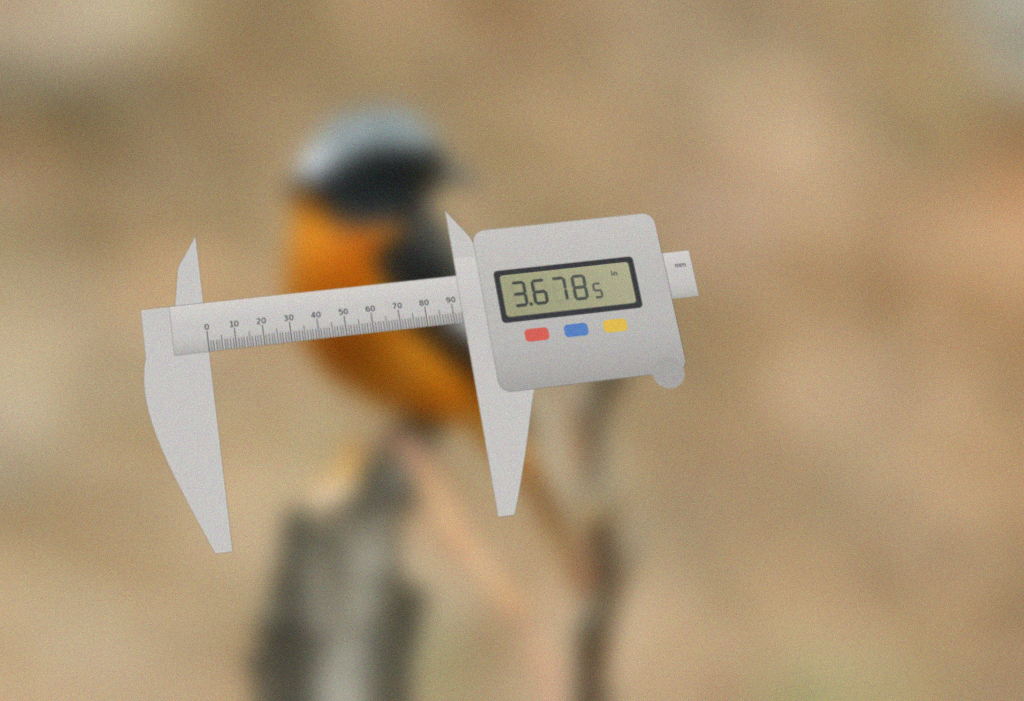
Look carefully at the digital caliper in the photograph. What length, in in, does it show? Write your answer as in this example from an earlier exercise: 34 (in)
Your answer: 3.6785 (in)
